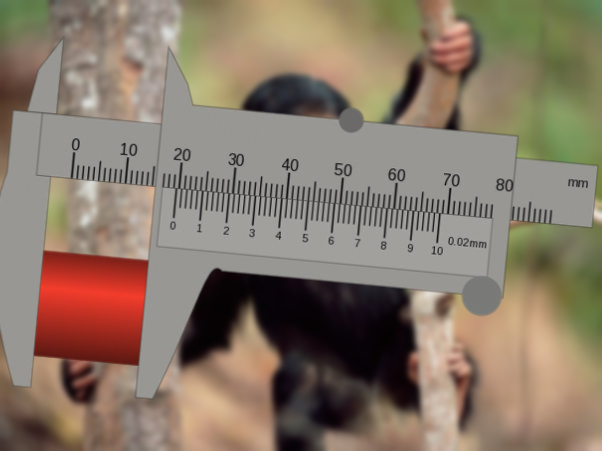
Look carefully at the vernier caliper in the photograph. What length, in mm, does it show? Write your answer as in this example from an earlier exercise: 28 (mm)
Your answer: 19.5 (mm)
